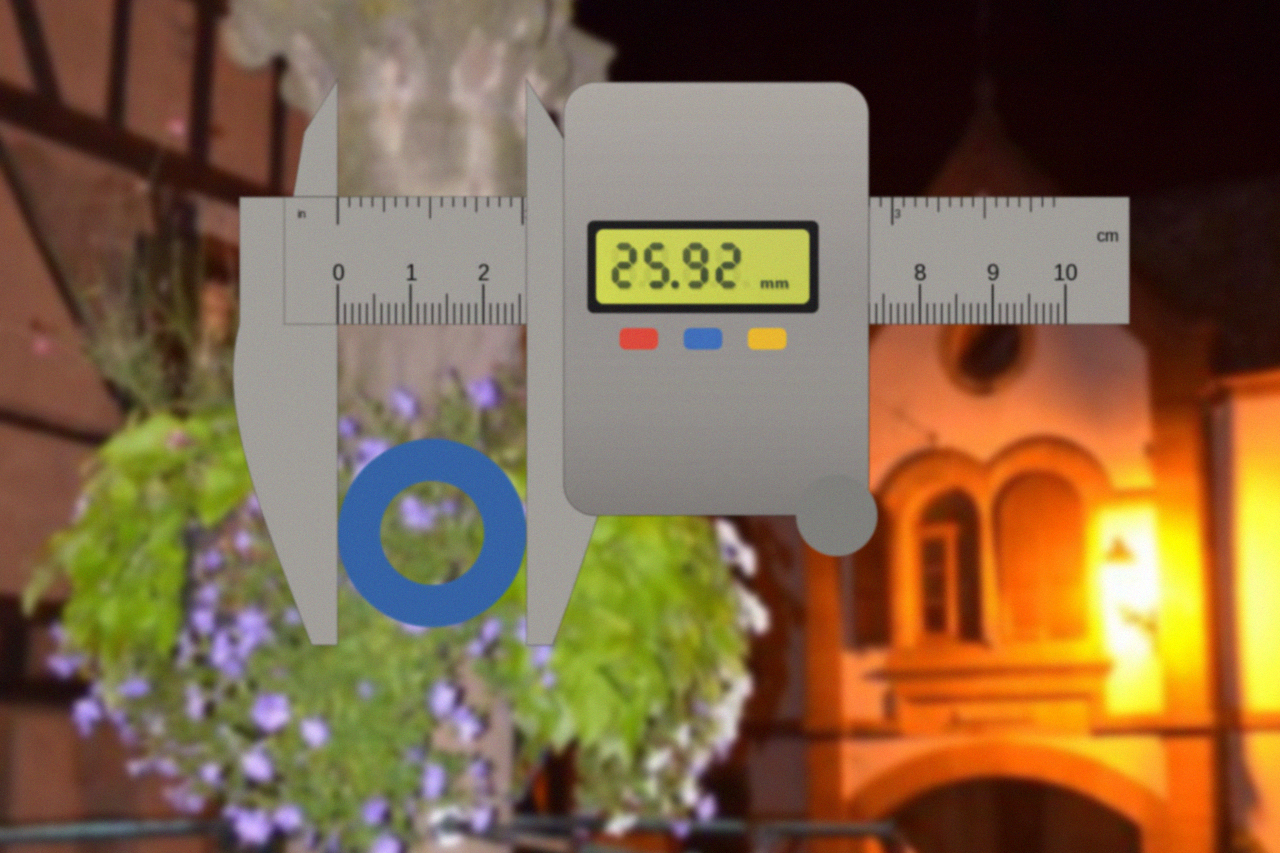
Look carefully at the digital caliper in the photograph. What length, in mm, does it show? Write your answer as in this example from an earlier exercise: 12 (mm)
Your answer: 25.92 (mm)
